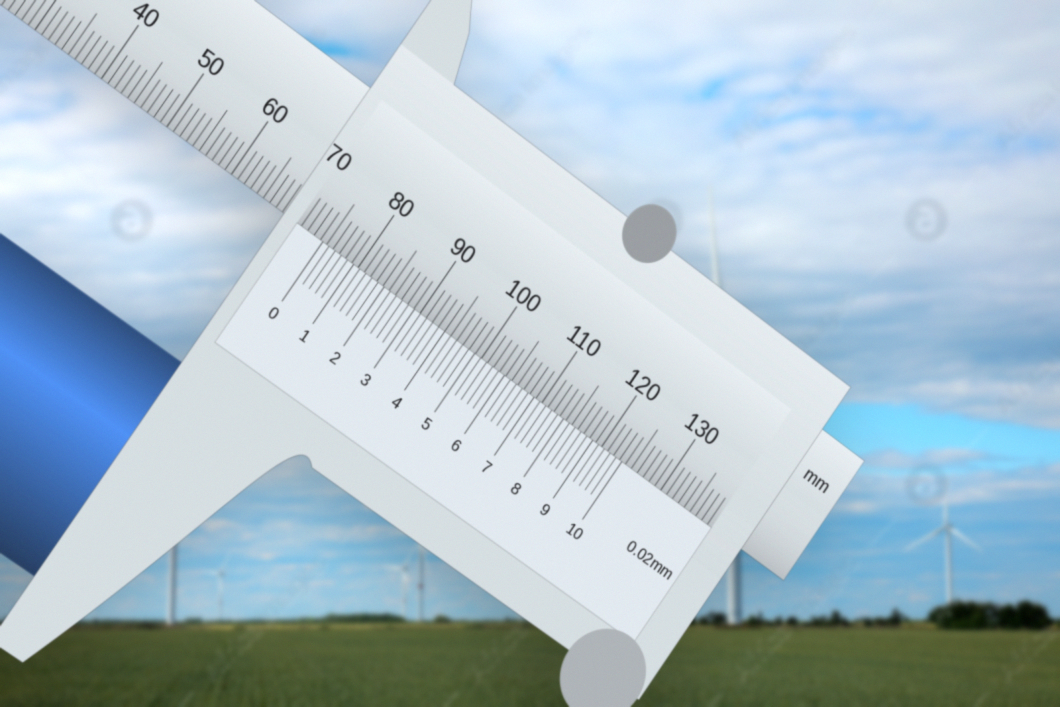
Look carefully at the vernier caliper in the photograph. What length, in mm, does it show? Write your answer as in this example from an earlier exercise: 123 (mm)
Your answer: 74.4 (mm)
